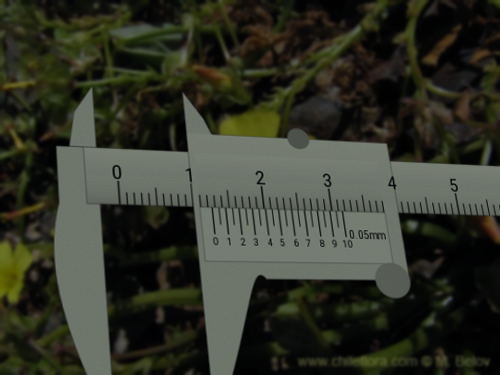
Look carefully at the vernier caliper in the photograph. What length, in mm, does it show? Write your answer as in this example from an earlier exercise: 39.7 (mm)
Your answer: 12.6 (mm)
